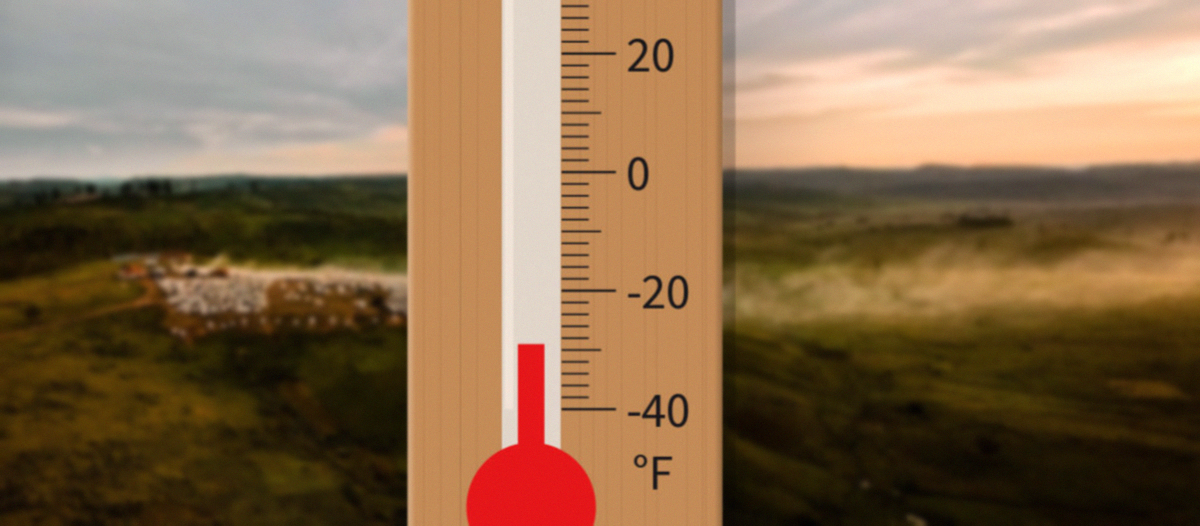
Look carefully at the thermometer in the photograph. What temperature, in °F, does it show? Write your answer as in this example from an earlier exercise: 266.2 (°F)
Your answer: -29 (°F)
